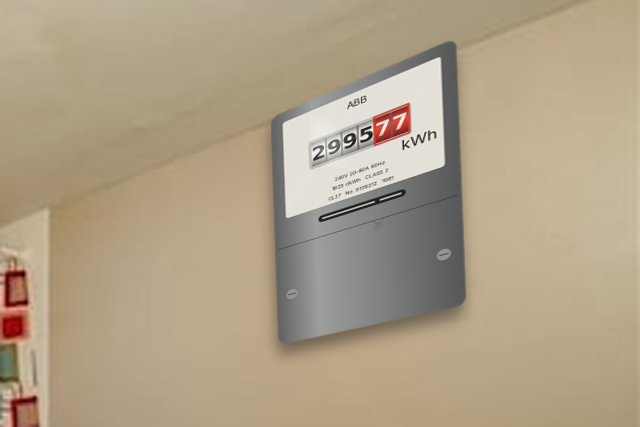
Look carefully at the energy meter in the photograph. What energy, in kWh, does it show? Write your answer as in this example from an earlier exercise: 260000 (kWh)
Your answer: 2995.77 (kWh)
